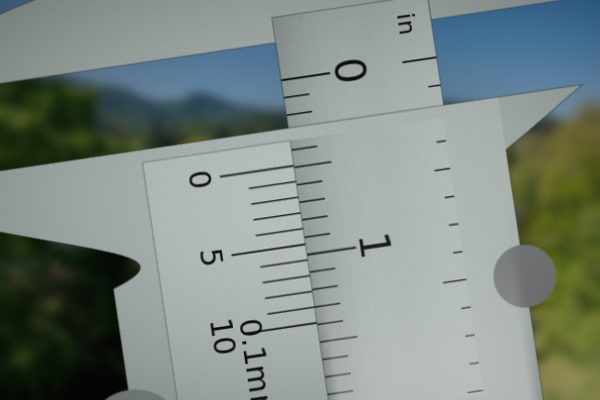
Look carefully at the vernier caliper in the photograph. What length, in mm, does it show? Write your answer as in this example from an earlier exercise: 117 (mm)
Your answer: 4.9 (mm)
